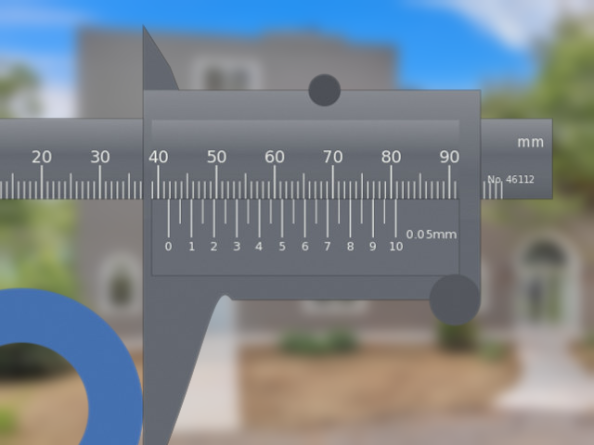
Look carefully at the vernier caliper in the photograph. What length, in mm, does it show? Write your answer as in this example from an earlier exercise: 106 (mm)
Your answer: 41.8 (mm)
